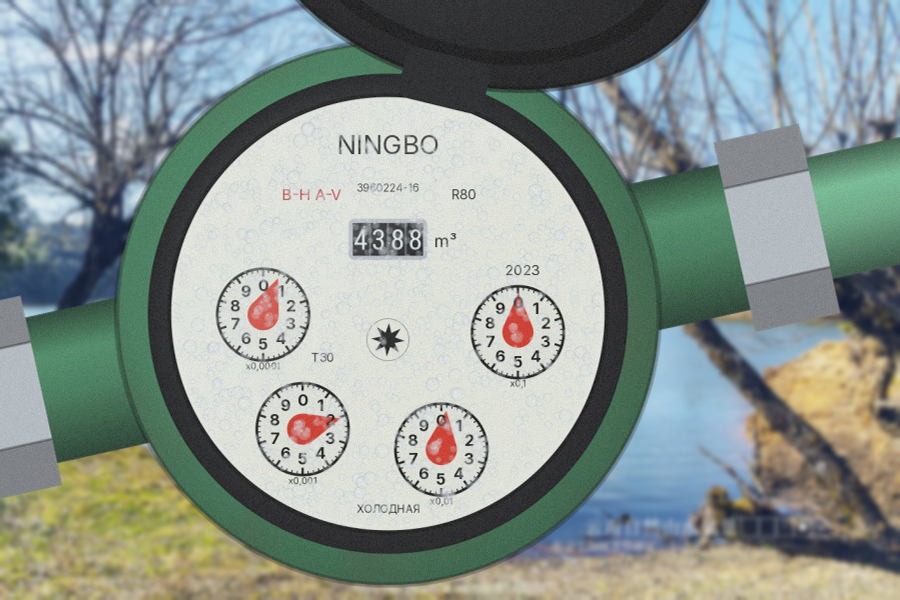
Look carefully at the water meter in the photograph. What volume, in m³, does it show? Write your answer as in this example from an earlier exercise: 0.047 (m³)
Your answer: 4388.0020 (m³)
